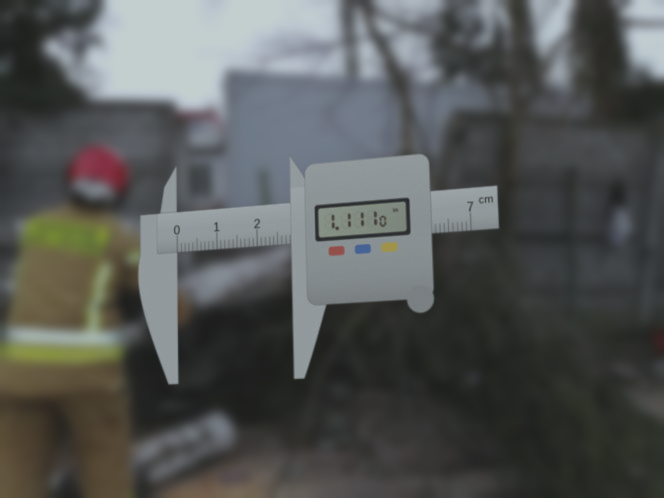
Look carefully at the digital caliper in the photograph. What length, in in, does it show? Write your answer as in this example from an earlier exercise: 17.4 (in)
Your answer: 1.1110 (in)
